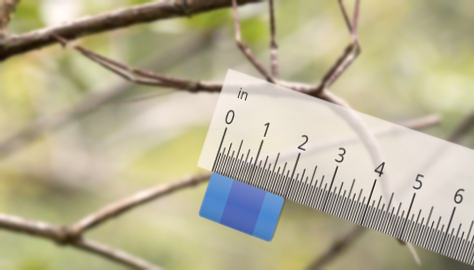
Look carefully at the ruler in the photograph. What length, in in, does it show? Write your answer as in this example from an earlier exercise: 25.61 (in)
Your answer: 2 (in)
